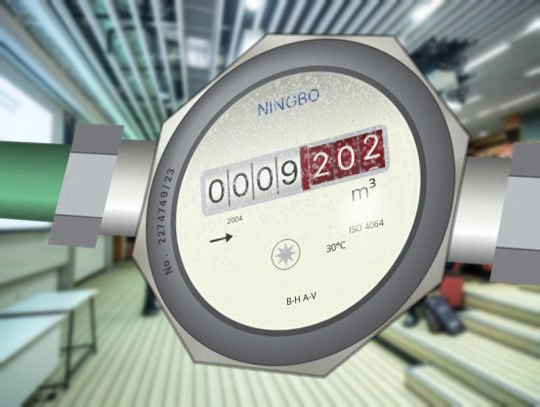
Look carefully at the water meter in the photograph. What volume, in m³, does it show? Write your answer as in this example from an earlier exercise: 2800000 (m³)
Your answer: 9.202 (m³)
